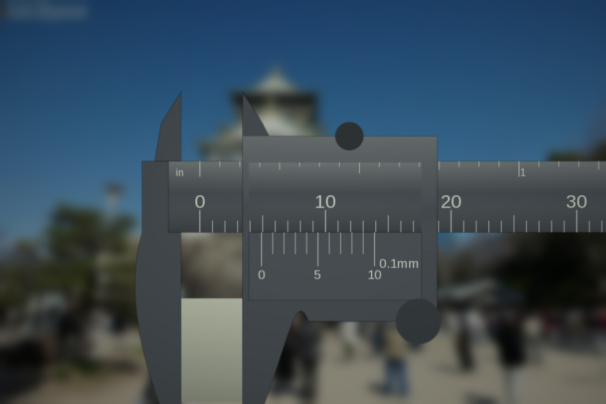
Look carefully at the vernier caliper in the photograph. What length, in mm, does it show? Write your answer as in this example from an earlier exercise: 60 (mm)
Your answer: 4.9 (mm)
